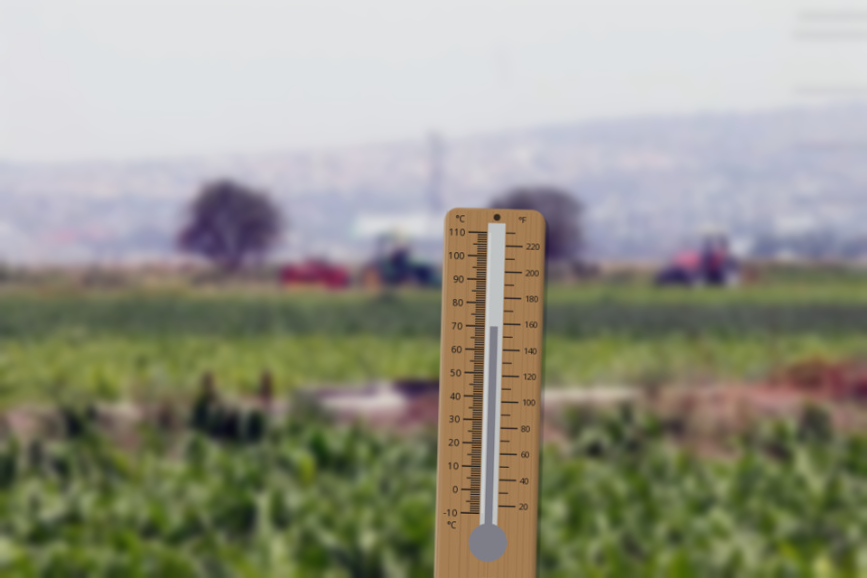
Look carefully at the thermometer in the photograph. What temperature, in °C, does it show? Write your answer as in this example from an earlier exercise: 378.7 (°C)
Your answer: 70 (°C)
